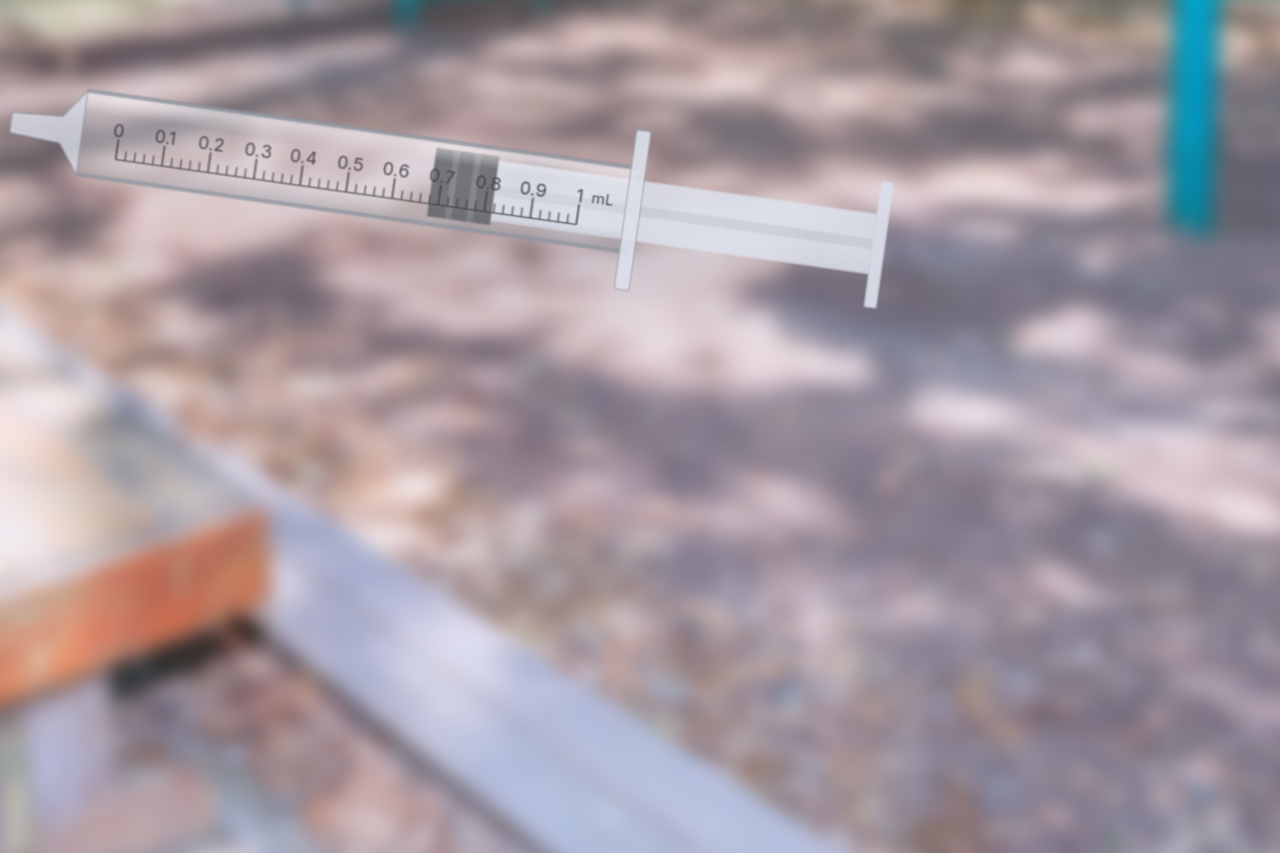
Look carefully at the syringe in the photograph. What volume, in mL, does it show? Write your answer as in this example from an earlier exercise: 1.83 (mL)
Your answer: 0.68 (mL)
